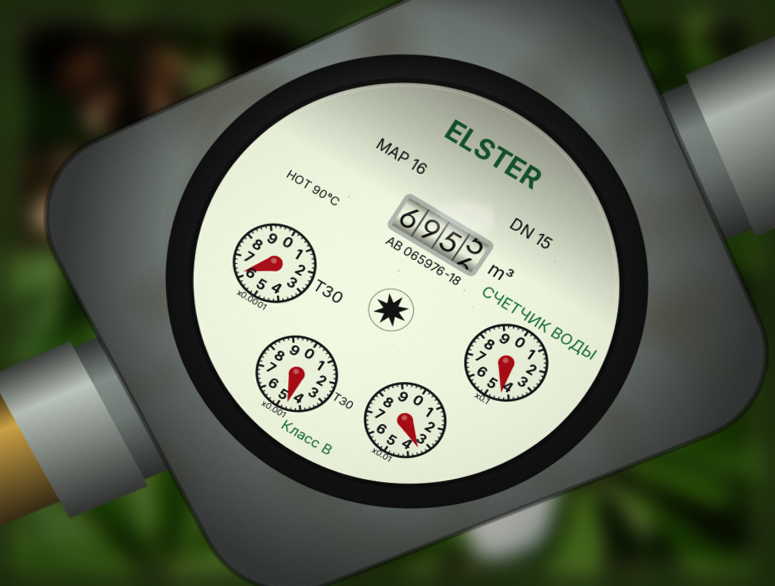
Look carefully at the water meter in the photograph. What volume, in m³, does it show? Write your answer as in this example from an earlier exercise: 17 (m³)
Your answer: 6955.4346 (m³)
